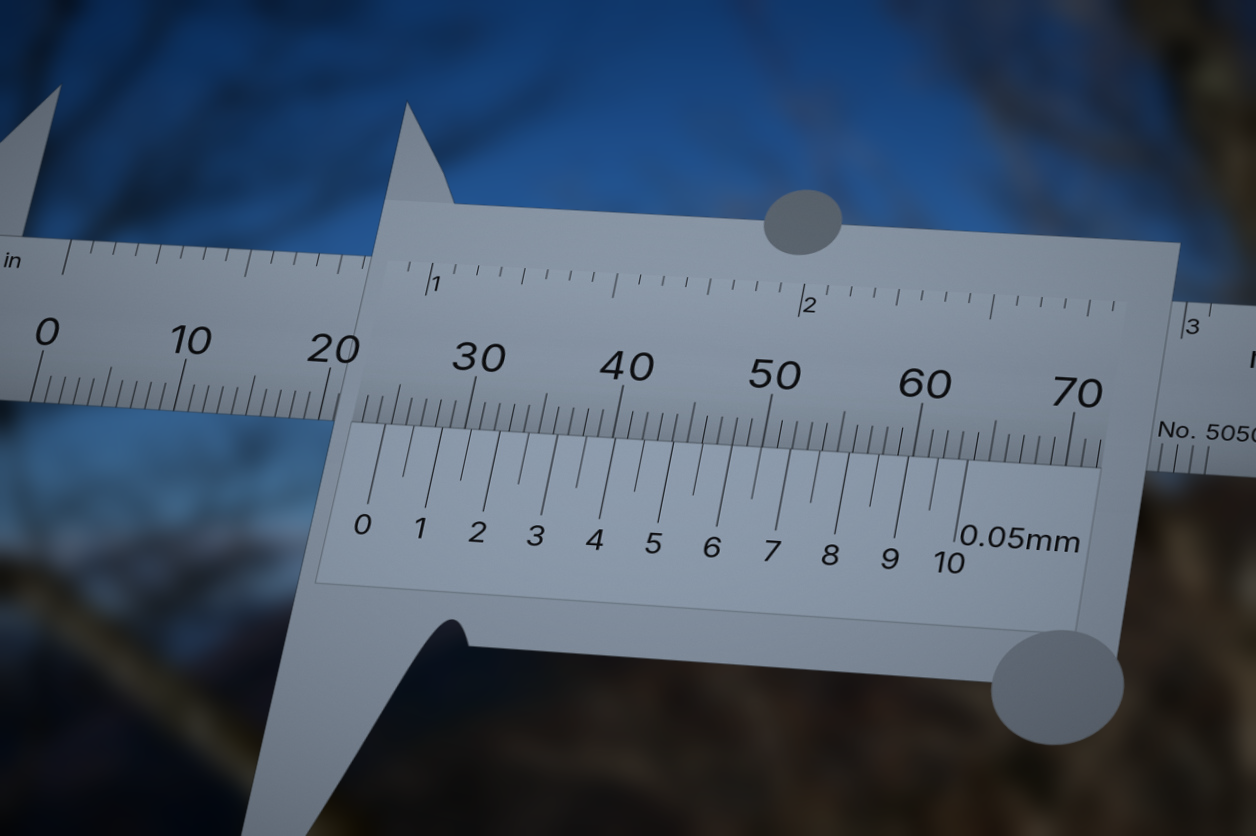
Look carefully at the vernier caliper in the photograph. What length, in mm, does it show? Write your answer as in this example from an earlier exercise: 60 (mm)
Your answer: 24.6 (mm)
